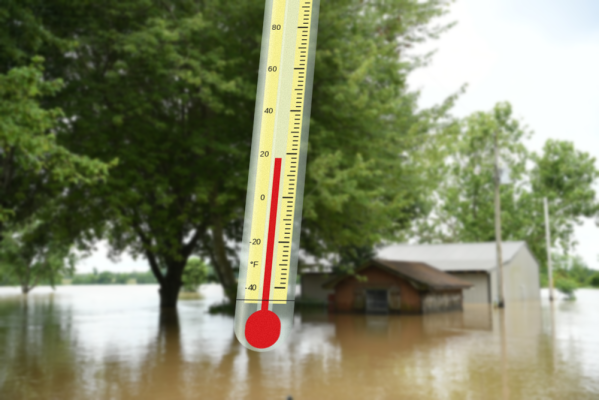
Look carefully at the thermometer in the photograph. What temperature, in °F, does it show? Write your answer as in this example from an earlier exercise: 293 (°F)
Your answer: 18 (°F)
